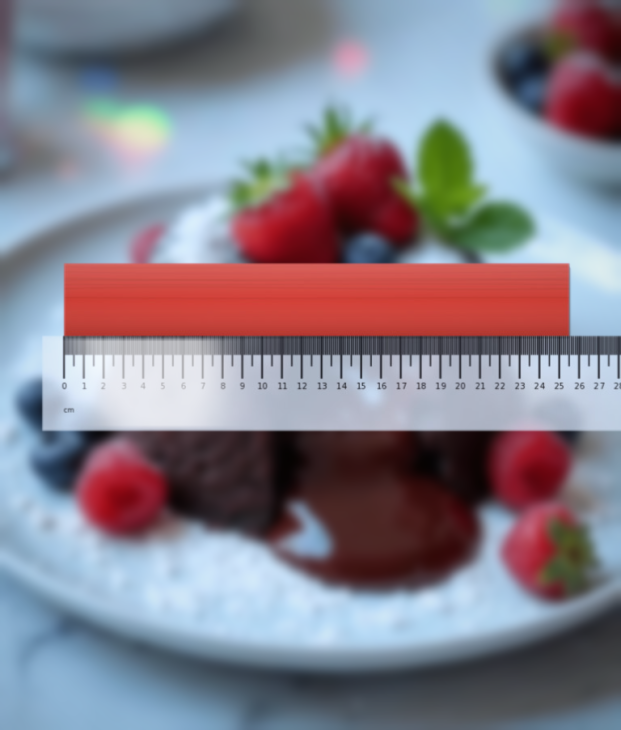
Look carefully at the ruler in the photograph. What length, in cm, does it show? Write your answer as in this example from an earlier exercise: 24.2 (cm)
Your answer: 25.5 (cm)
